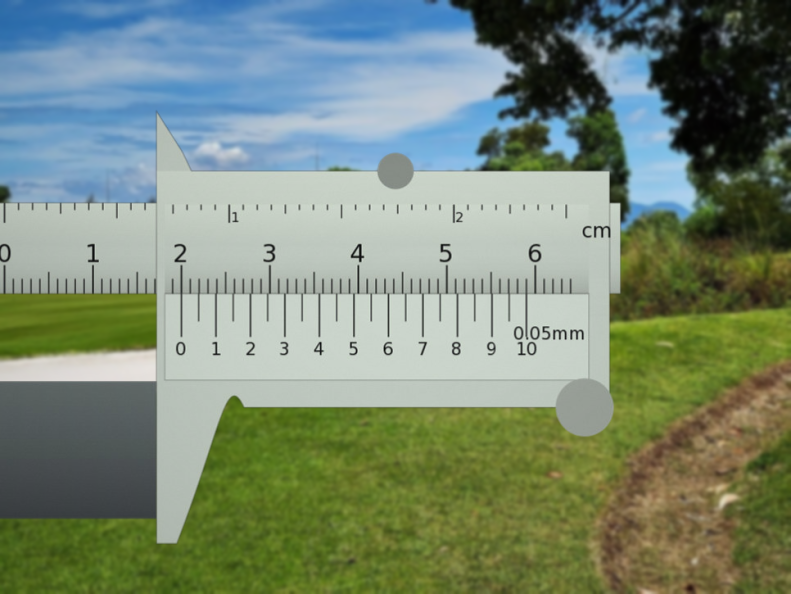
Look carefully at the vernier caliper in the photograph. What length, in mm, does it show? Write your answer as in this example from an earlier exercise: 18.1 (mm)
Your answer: 20.0 (mm)
